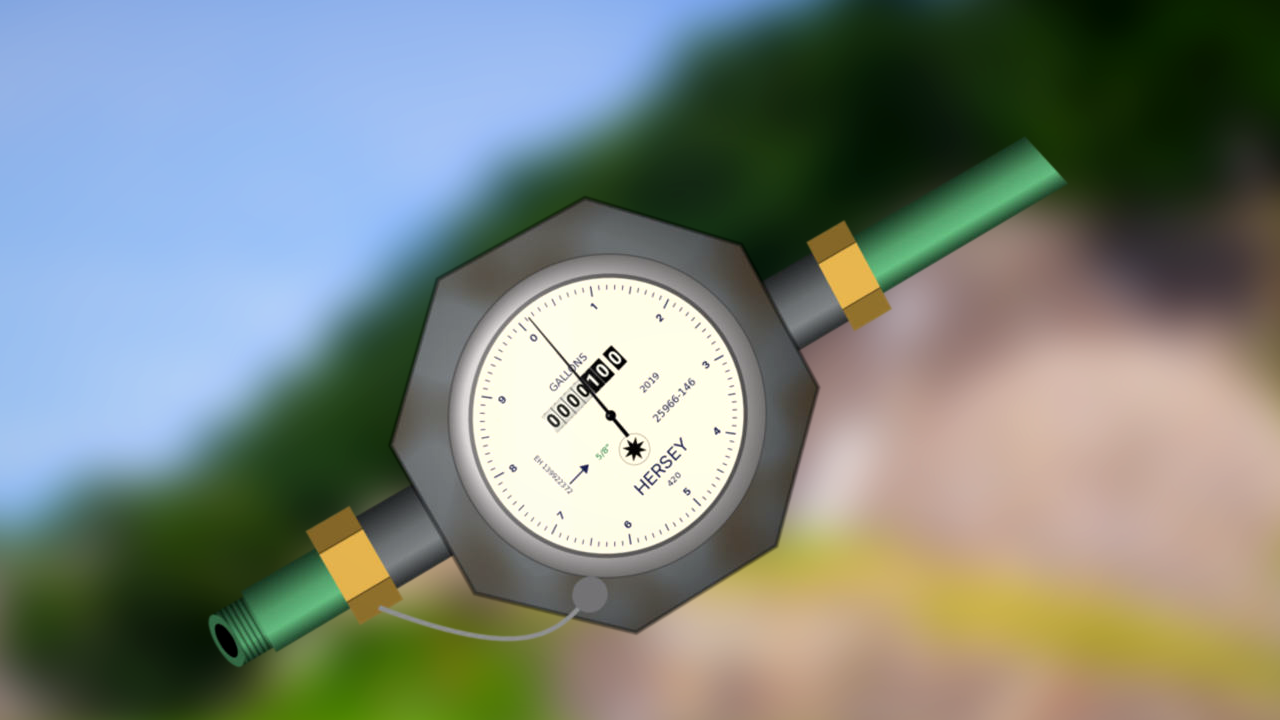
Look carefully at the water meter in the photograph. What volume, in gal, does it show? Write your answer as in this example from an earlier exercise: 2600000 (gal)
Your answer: 100.1 (gal)
